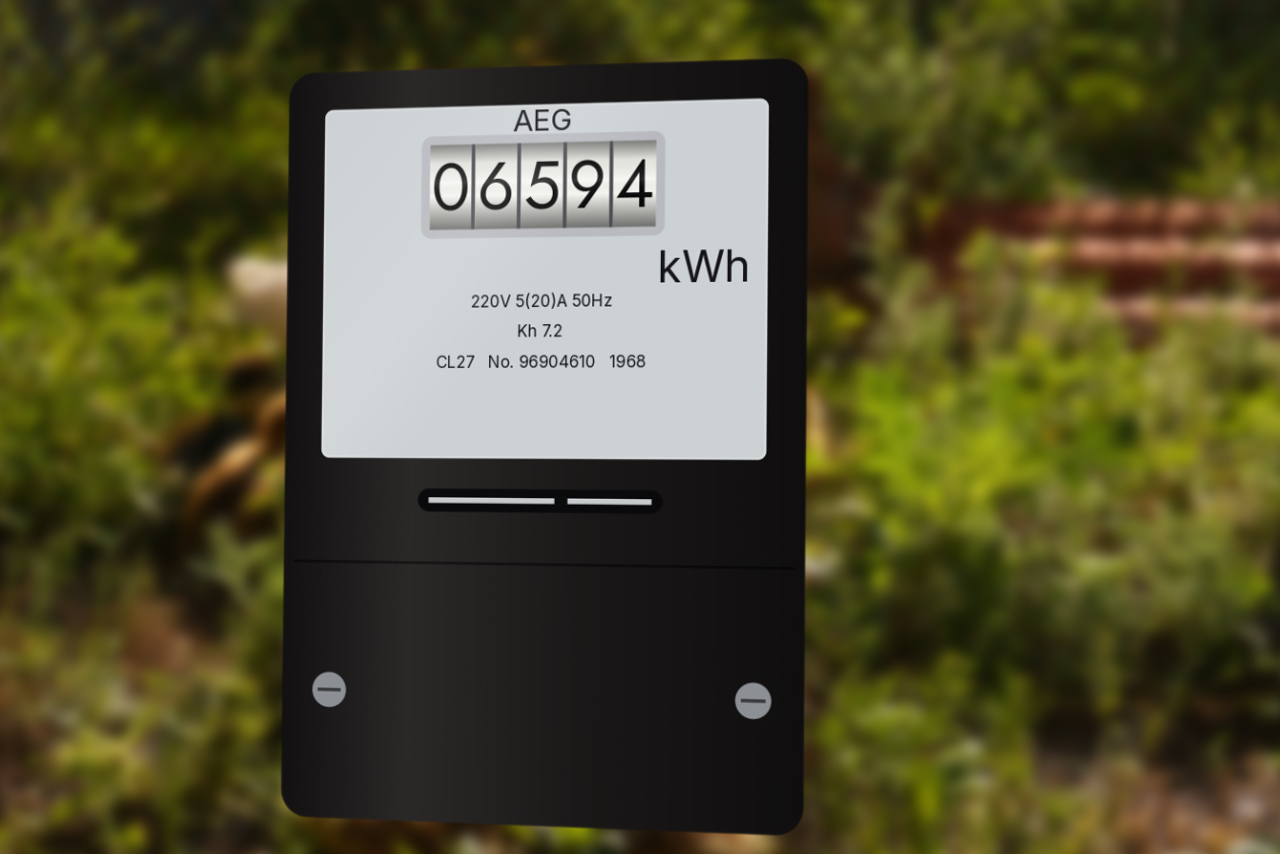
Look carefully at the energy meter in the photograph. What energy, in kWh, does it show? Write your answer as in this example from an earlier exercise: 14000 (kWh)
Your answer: 6594 (kWh)
